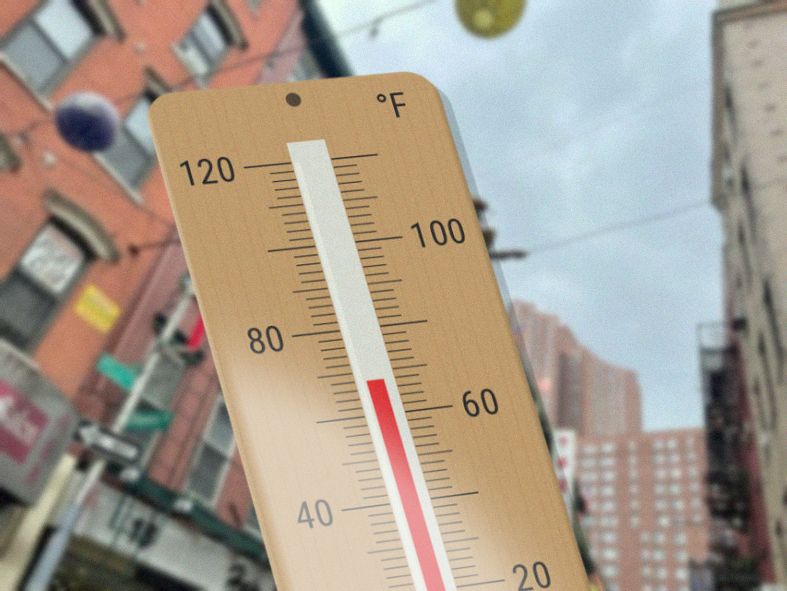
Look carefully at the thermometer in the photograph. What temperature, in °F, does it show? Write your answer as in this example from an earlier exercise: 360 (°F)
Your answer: 68 (°F)
